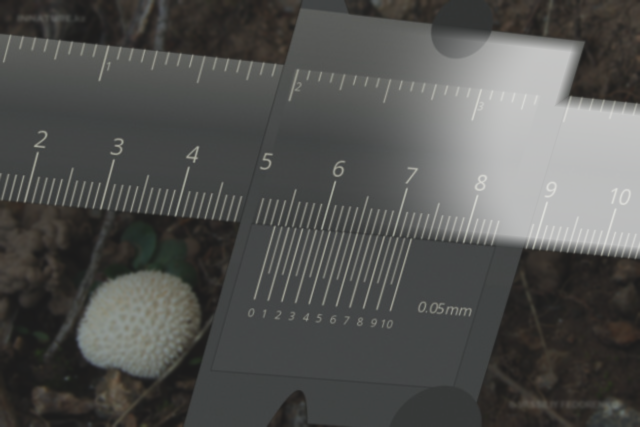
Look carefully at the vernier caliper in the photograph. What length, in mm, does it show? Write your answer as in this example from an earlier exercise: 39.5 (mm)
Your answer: 53.6 (mm)
